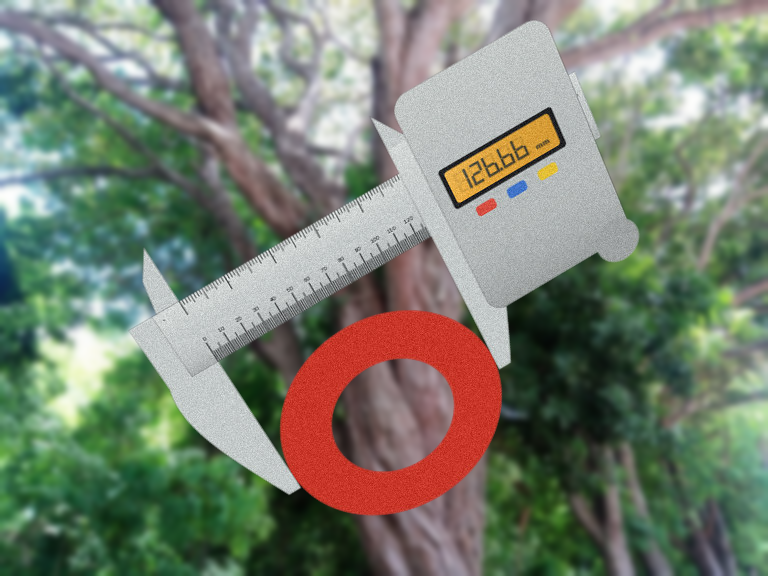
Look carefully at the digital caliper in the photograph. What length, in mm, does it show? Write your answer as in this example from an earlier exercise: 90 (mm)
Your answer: 126.66 (mm)
